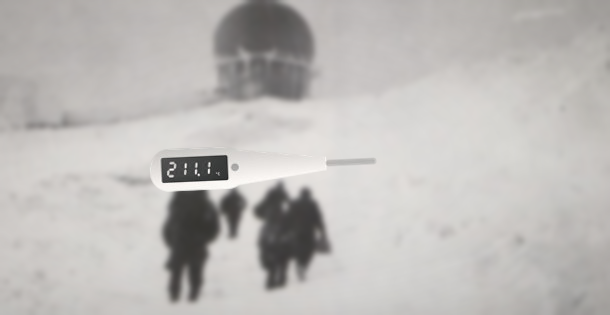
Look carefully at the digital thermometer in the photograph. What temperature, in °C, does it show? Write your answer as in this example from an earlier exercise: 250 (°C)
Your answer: 211.1 (°C)
